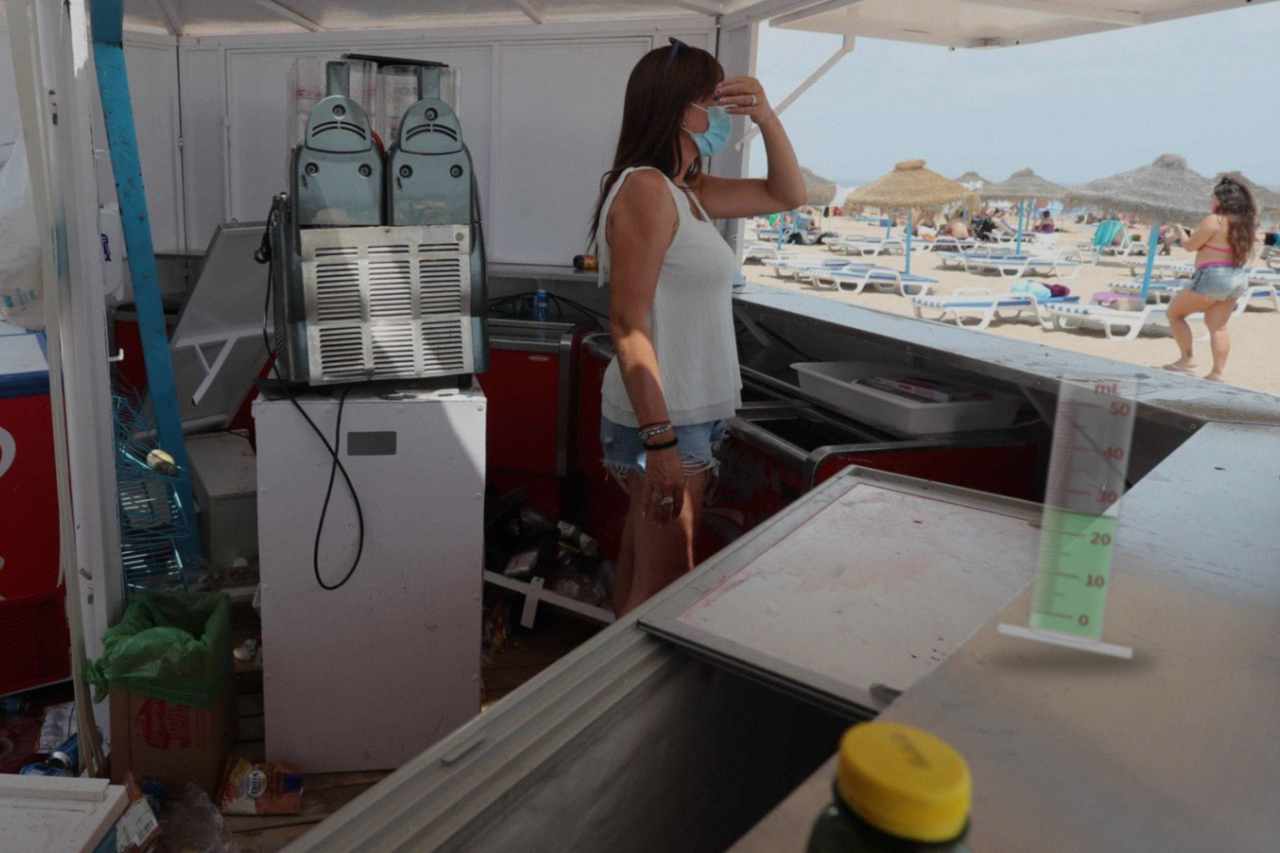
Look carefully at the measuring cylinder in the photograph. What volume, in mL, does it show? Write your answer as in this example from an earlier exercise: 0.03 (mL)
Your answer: 25 (mL)
